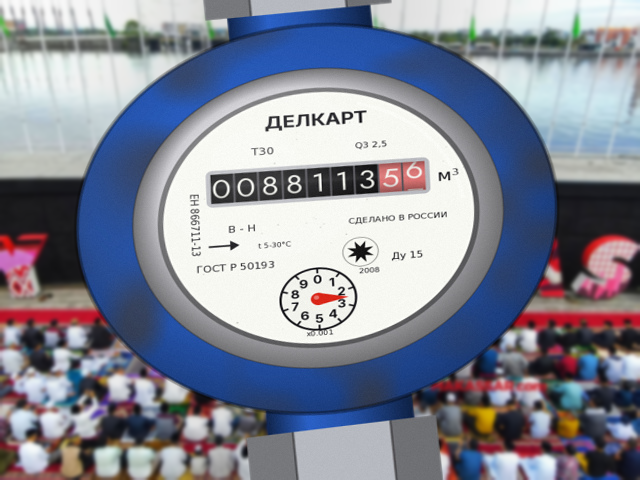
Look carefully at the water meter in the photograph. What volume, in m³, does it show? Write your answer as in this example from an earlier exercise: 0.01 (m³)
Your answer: 88113.562 (m³)
